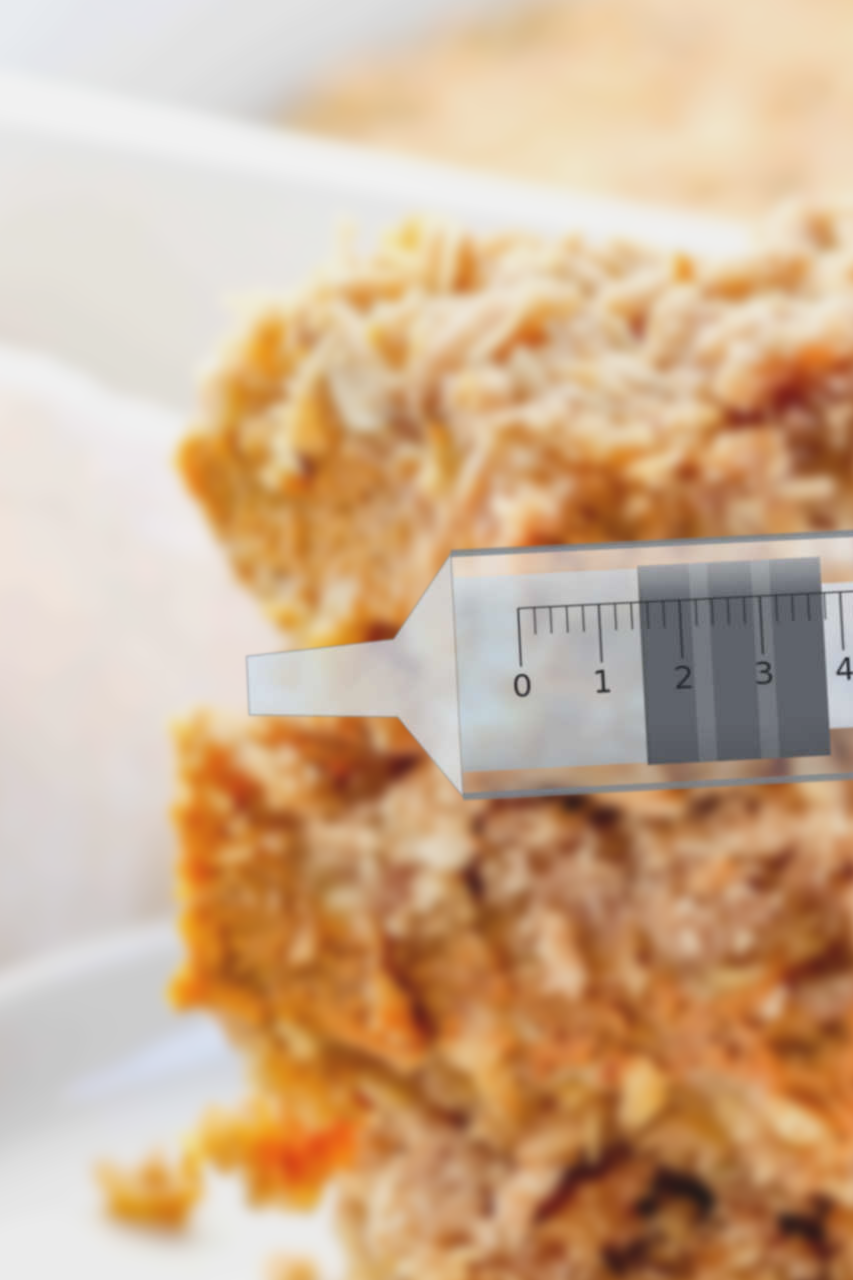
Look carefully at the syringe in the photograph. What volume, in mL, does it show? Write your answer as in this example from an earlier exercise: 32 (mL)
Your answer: 1.5 (mL)
